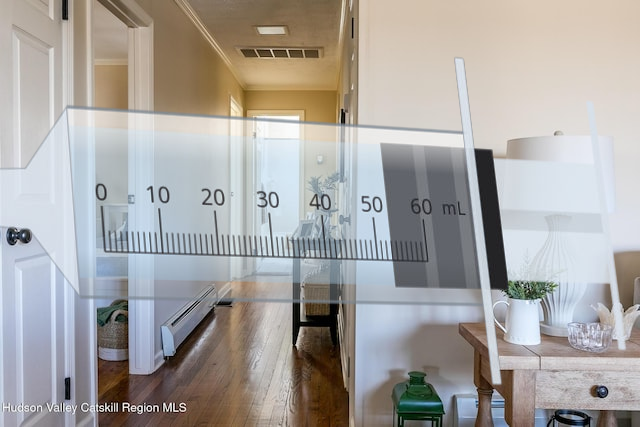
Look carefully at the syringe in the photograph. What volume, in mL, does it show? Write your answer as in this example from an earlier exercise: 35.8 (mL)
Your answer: 53 (mL)
